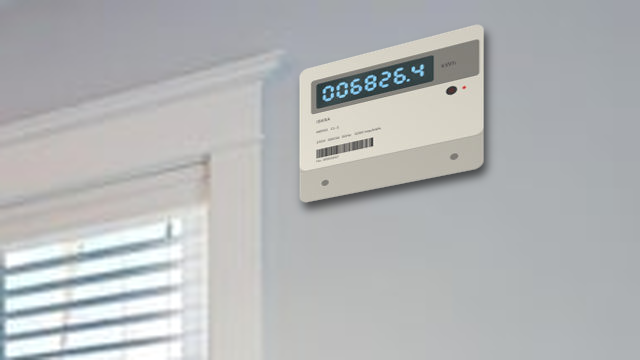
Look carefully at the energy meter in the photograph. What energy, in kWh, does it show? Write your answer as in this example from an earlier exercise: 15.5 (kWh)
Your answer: 6826.4 (kWh)
